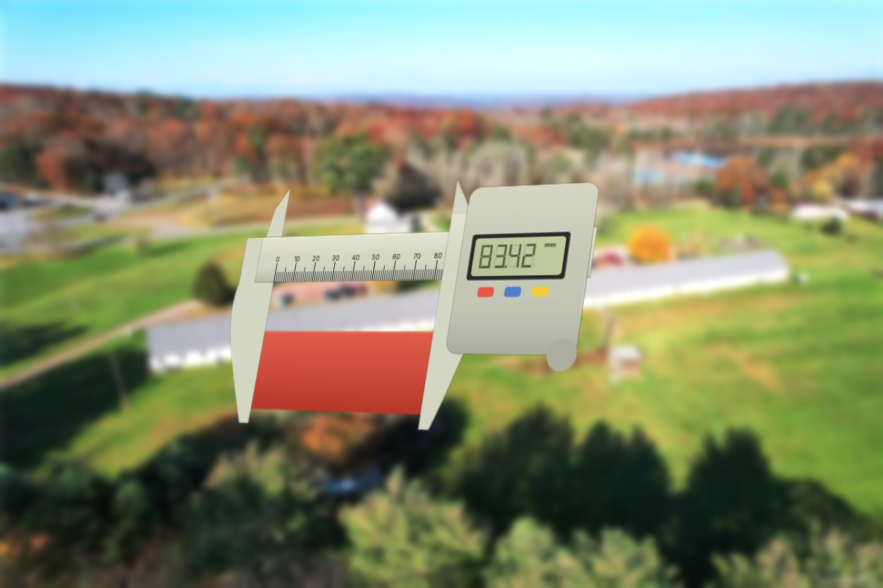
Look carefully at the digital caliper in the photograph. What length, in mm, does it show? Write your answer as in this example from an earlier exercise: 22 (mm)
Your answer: 83.42 (mm)
